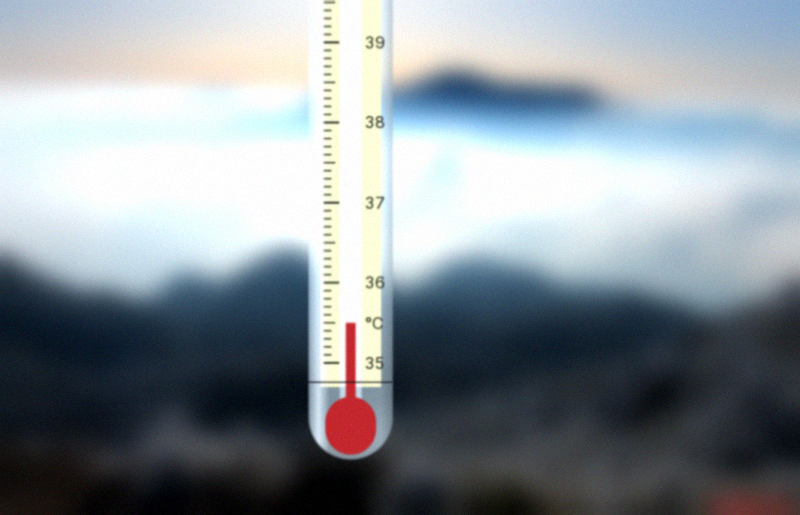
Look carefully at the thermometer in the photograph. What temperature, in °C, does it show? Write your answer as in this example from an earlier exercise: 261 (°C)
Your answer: 35.5 (°C)
